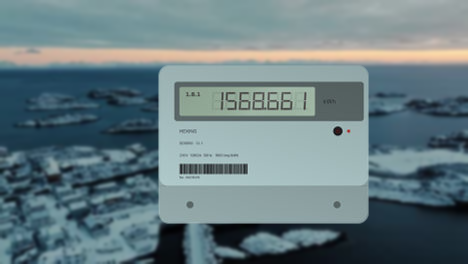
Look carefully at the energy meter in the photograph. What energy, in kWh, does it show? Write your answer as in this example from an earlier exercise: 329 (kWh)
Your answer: 1568.661 (kWh)
